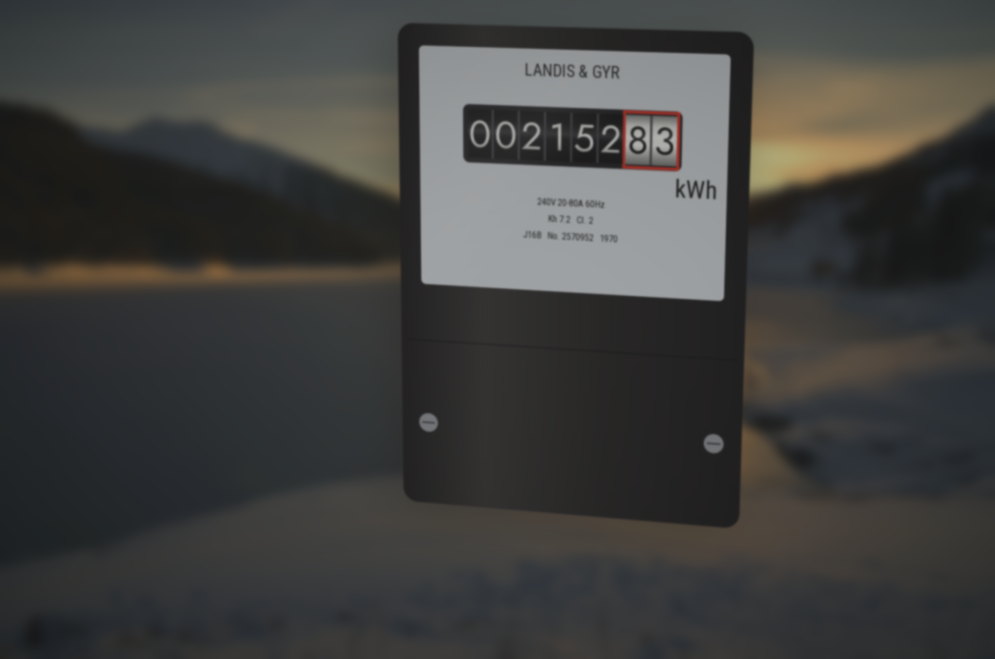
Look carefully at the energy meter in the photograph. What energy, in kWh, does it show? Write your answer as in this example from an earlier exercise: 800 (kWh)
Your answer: 2152.83 (kWh)
